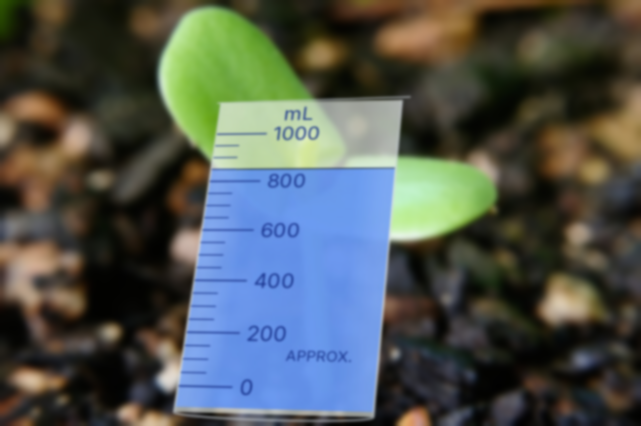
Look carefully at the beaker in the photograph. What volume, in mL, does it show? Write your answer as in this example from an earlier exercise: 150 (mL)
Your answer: 850 (mL)
